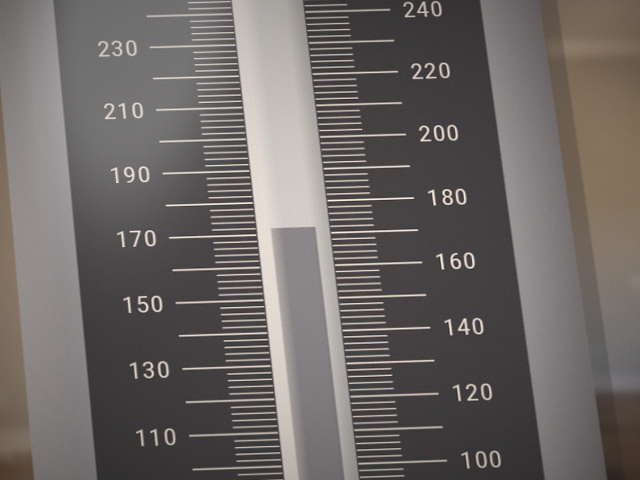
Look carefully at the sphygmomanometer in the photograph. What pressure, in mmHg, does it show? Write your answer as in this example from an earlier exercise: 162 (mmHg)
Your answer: 172 (mmHg)
